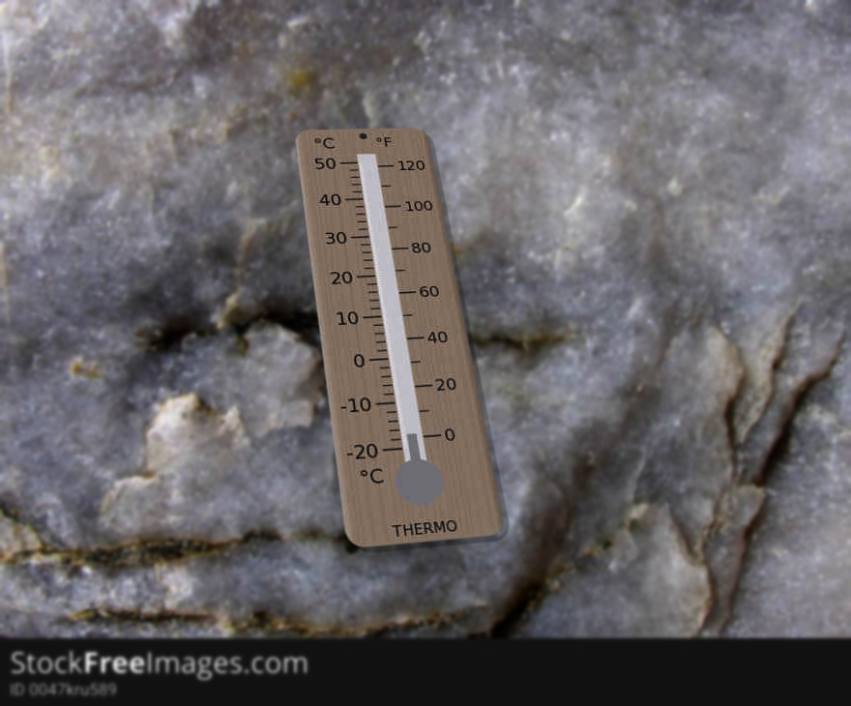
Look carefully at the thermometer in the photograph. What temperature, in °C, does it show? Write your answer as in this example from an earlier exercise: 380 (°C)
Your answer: -17 (°C)
